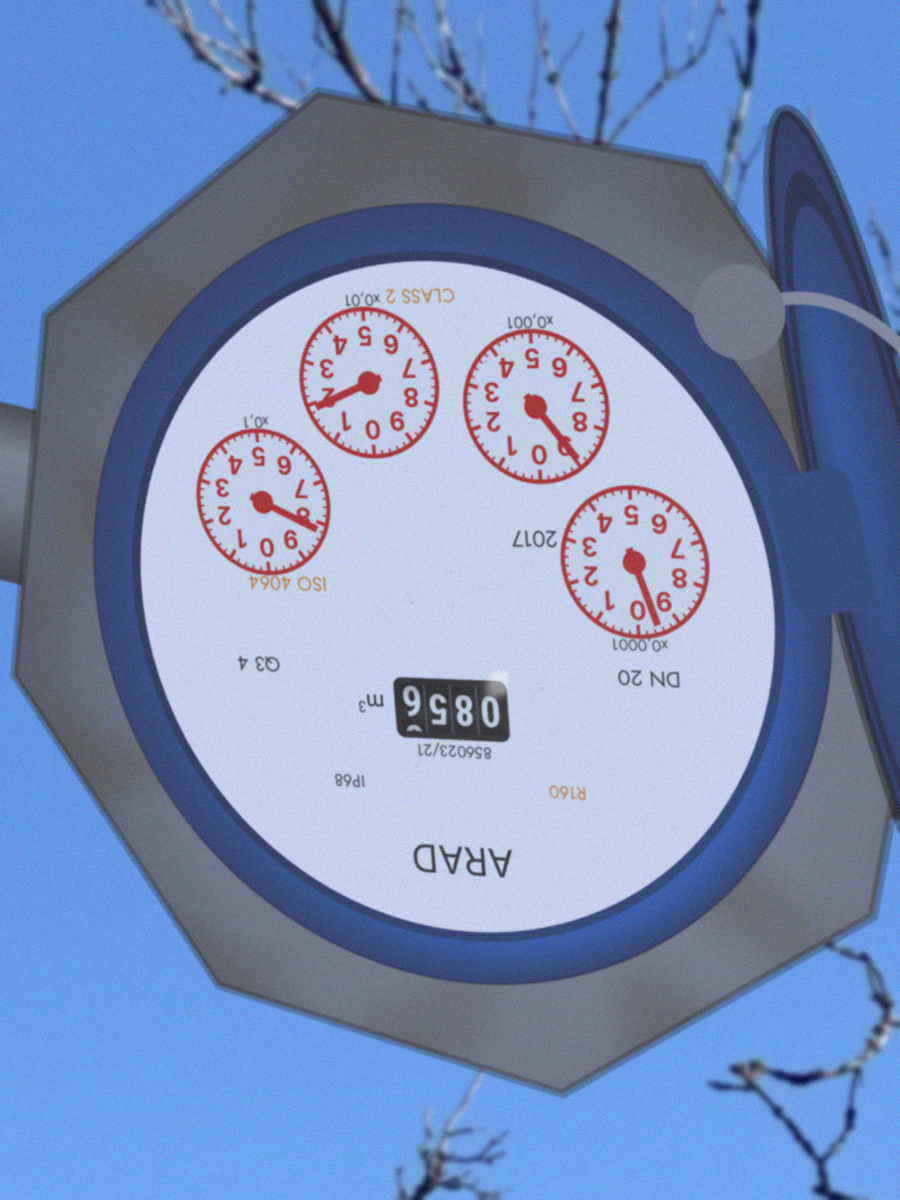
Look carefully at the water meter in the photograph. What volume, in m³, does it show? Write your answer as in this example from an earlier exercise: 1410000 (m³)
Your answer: 855.8189 (m³)
